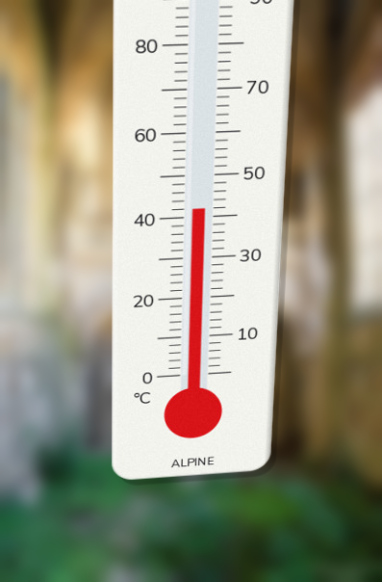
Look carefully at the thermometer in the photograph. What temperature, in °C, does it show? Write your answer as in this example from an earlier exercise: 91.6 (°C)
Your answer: 42 (°C)
